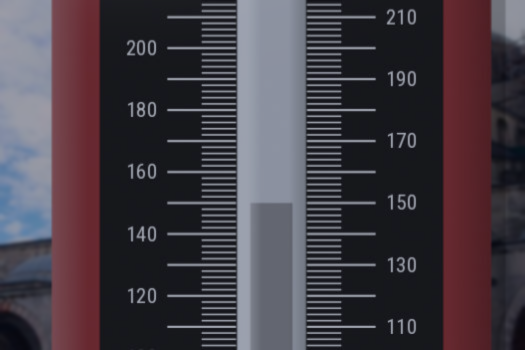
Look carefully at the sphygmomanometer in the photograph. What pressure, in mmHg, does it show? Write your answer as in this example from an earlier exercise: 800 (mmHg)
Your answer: 150 (mmHg)
